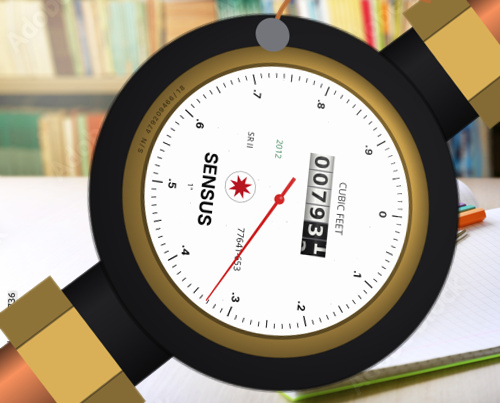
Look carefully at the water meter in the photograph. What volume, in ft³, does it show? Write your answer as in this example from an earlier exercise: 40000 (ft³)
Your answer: 7931.33 (ft³)
